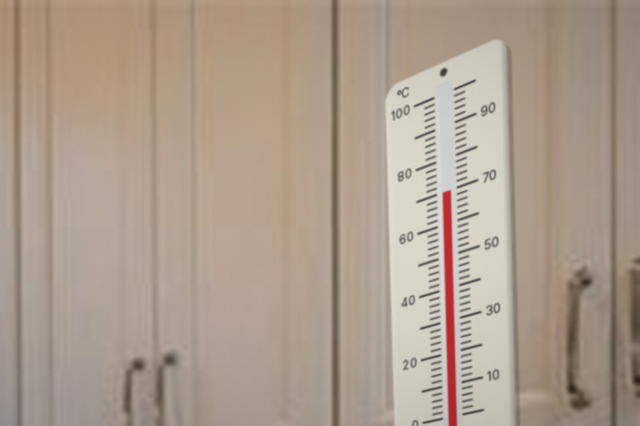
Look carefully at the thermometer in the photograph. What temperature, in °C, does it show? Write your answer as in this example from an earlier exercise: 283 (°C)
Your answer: 70 (°C)
